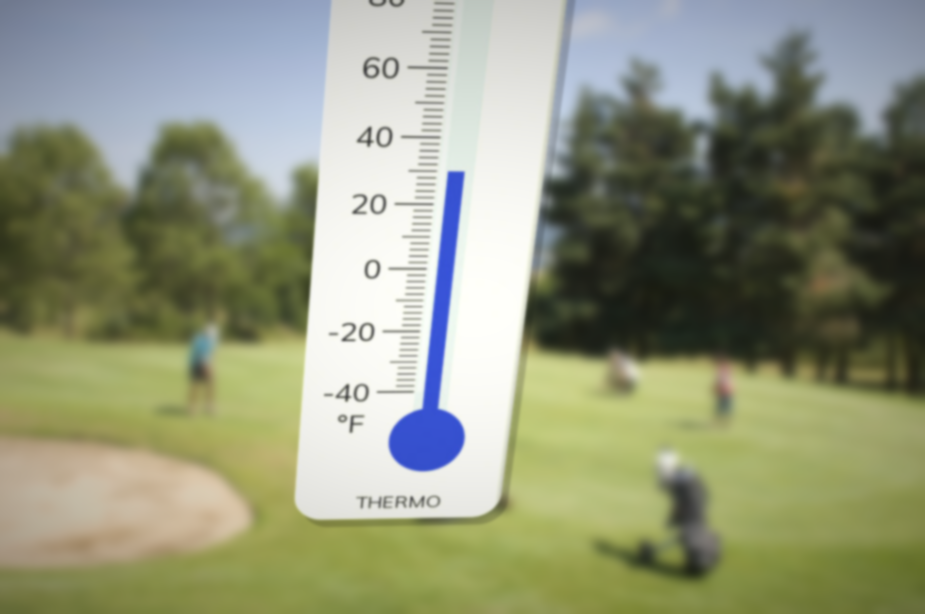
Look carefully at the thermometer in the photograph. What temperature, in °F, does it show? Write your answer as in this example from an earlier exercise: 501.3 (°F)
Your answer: 30 (°F)
